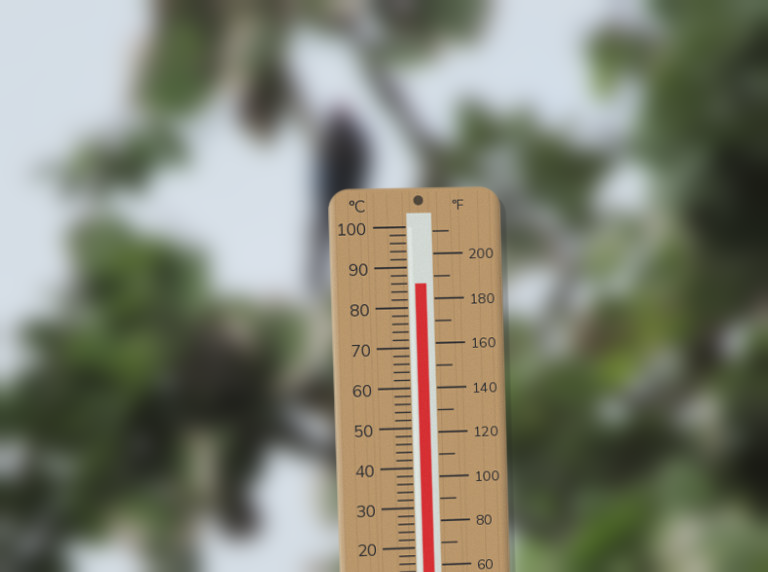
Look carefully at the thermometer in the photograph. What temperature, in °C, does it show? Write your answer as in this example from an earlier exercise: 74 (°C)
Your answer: 86 (°C)
